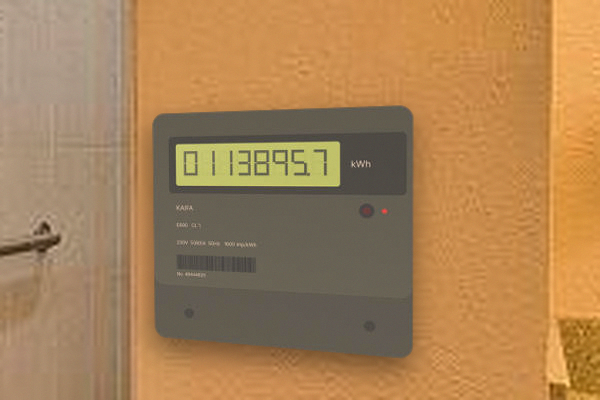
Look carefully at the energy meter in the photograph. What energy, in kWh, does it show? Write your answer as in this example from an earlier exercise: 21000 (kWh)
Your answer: 113895.7 (kWh)
